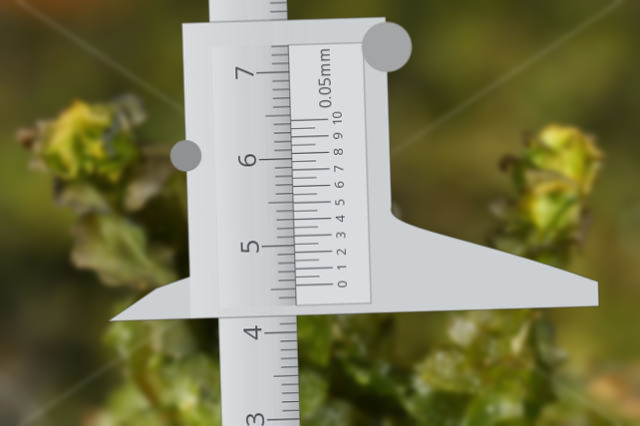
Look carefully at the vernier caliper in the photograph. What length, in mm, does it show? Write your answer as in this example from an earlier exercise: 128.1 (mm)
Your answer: 45.4 (mm)
